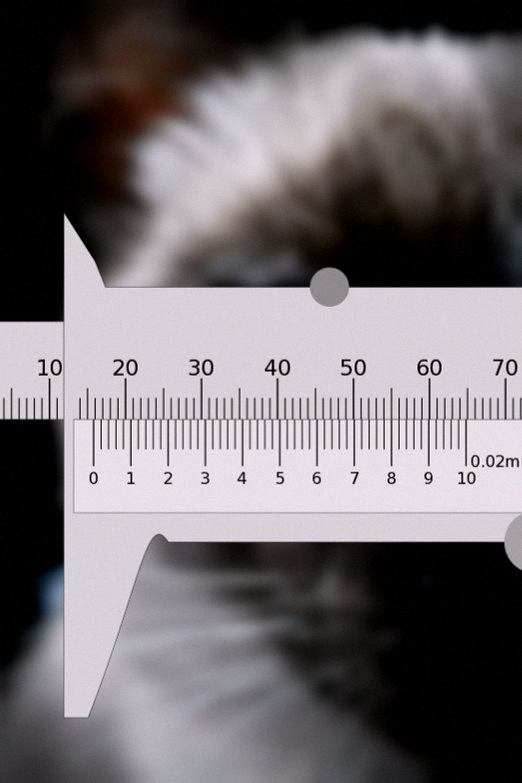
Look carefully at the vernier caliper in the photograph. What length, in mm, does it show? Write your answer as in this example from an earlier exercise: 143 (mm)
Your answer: 15.8 (mm)
